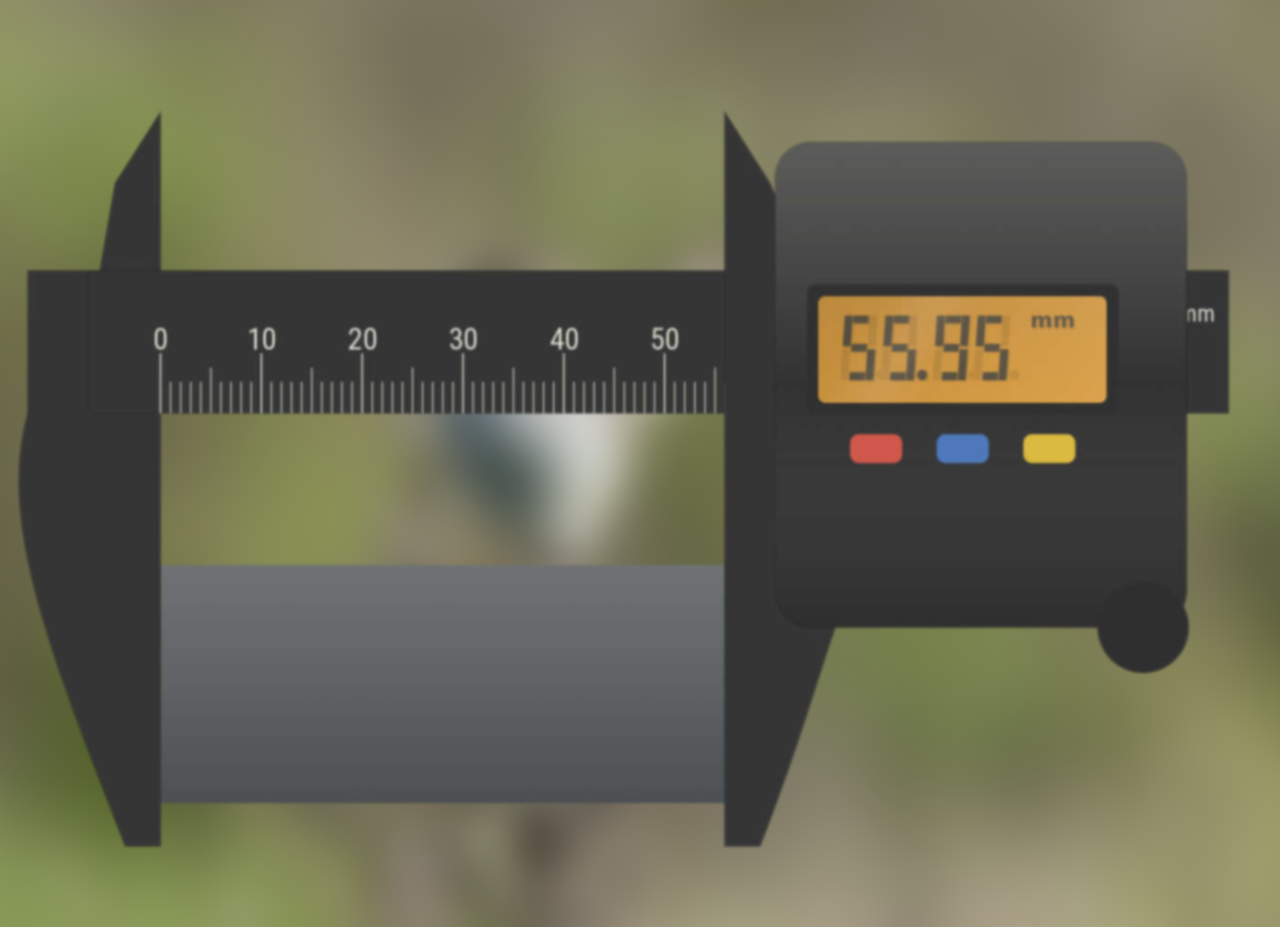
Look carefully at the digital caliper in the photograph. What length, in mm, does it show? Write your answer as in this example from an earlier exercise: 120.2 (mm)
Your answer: 55.95 (mm)
